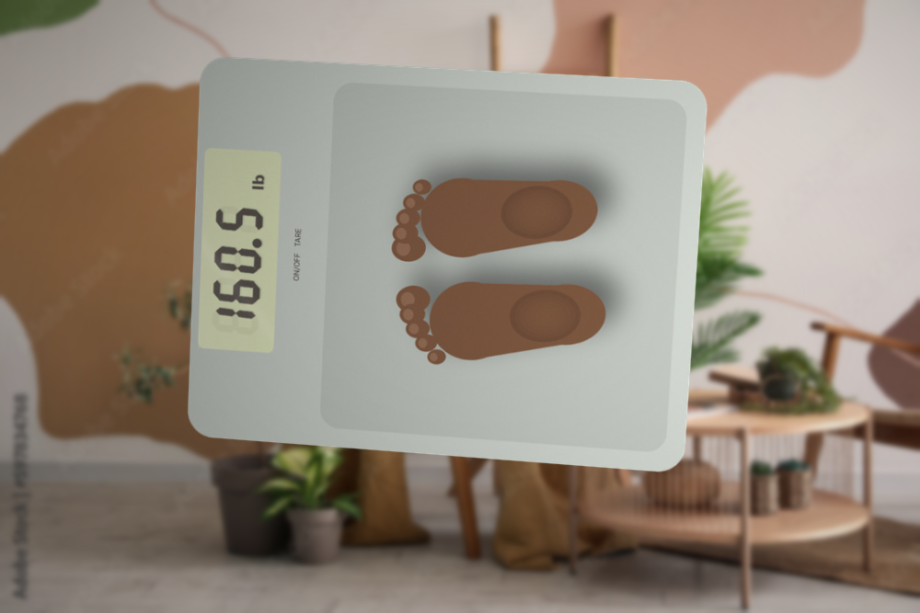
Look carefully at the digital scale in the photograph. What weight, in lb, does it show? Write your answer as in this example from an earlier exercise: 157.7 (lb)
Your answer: 160.5 (lb)
